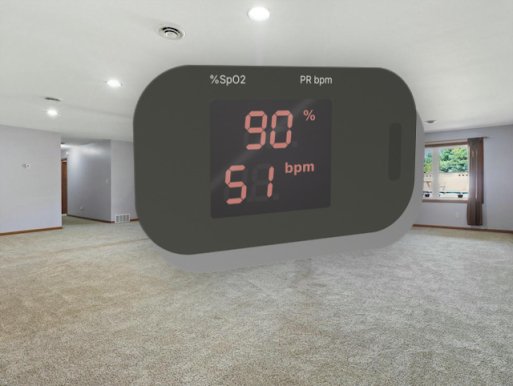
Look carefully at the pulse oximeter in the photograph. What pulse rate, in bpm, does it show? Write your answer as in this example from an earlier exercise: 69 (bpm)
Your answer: 51 (bpm)
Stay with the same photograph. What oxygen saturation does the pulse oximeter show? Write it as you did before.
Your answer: 90 (%)
